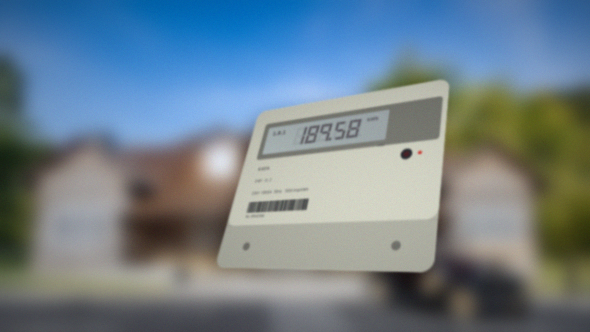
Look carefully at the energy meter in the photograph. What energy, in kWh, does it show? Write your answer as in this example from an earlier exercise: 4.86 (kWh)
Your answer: 189.58 (kWh)
